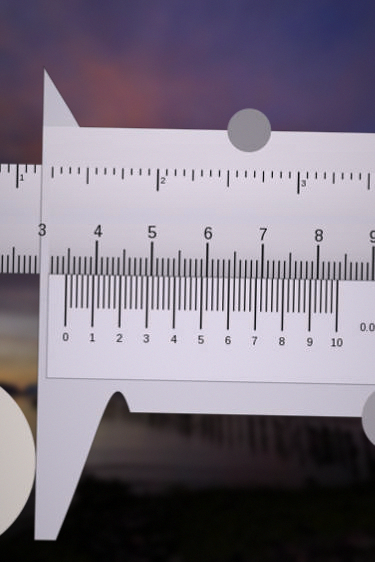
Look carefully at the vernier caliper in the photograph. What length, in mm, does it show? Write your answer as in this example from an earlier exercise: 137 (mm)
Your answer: 34.6 (mm)
